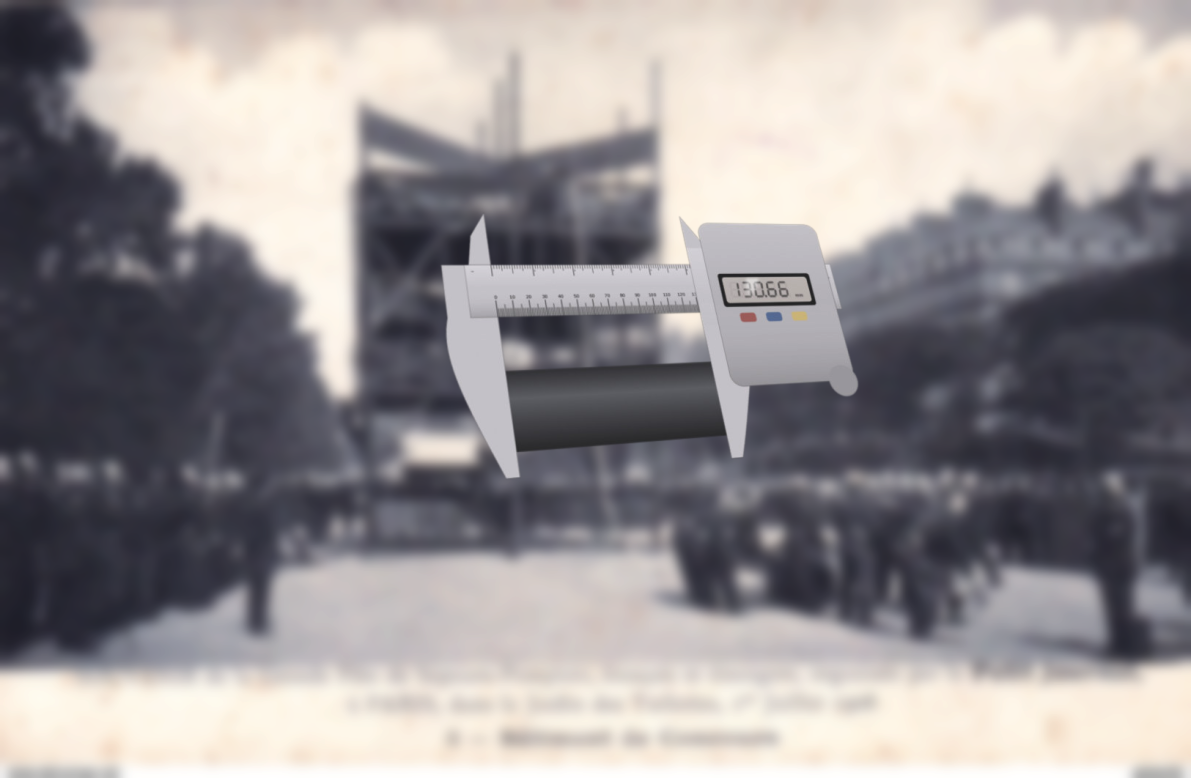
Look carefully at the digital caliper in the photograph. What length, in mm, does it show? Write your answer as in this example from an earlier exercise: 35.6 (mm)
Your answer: 130.66 (mm)
